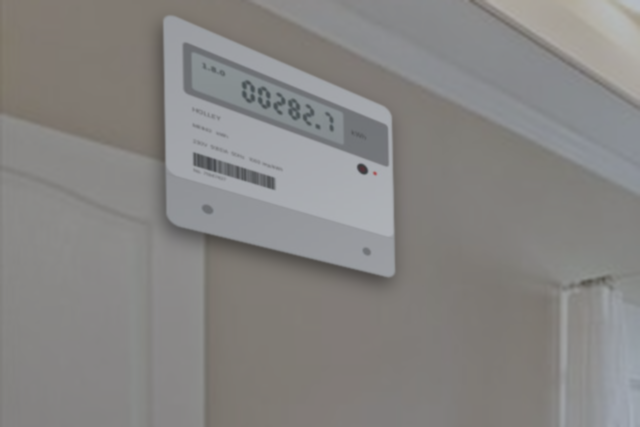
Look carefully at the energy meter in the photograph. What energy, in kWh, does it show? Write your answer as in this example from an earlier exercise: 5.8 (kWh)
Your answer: 282.7 (kWh)
